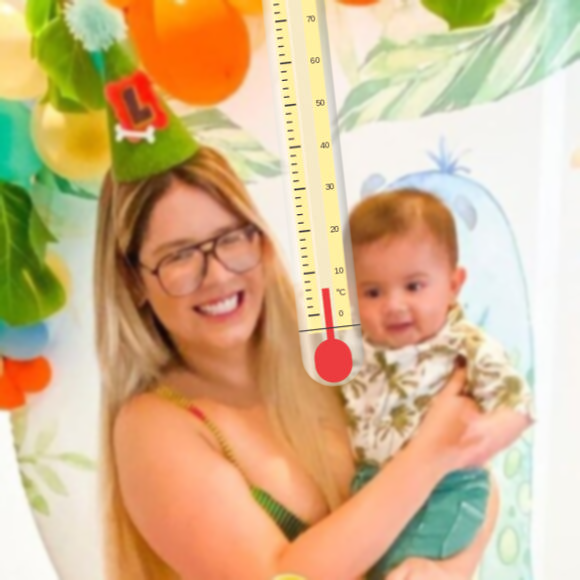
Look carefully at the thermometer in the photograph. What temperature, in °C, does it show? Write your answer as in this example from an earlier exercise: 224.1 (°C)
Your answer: 6 (°C)
